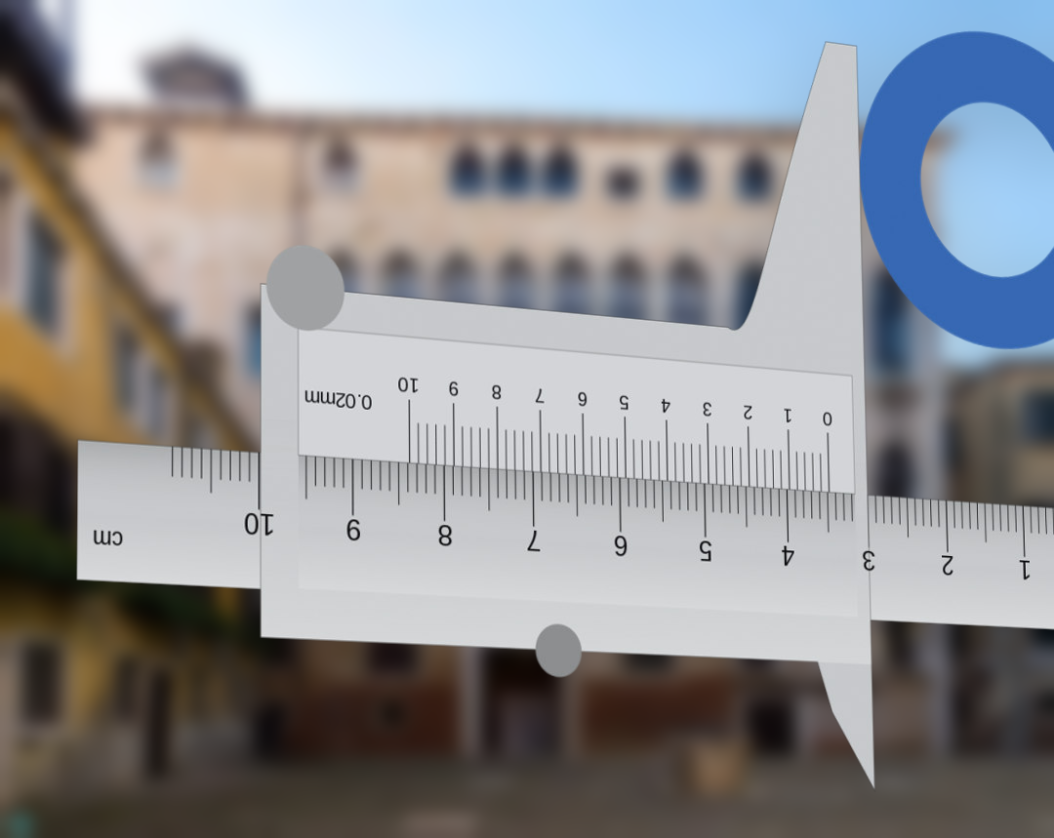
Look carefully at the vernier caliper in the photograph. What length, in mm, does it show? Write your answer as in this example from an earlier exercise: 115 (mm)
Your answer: 34.8 (mm)
